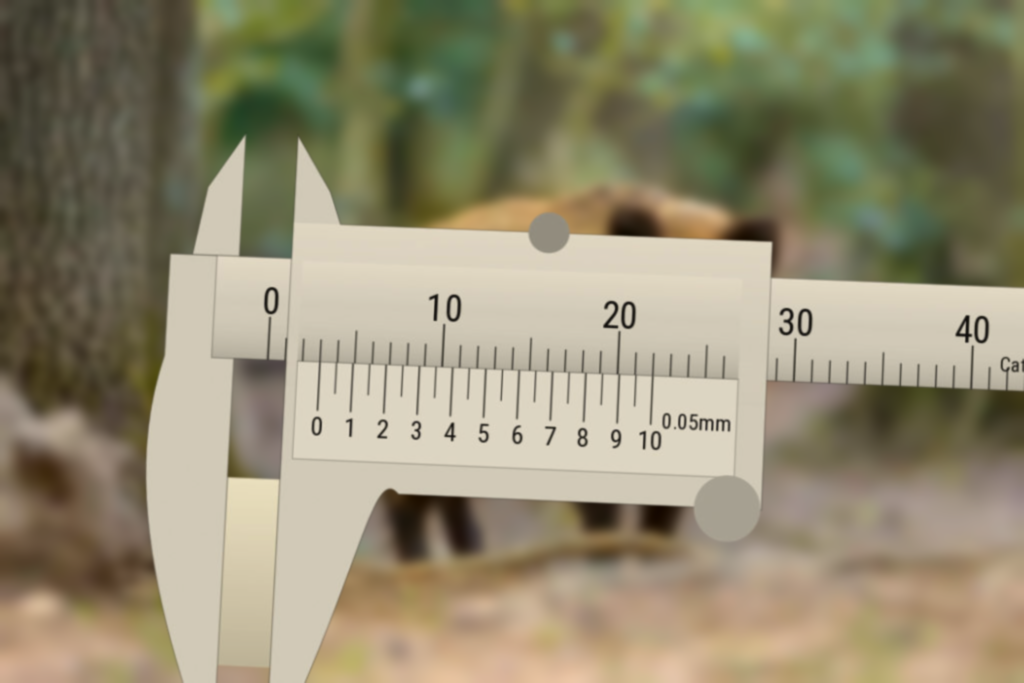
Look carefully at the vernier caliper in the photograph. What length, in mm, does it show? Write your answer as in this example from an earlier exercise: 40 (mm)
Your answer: 3.0 (mm)
